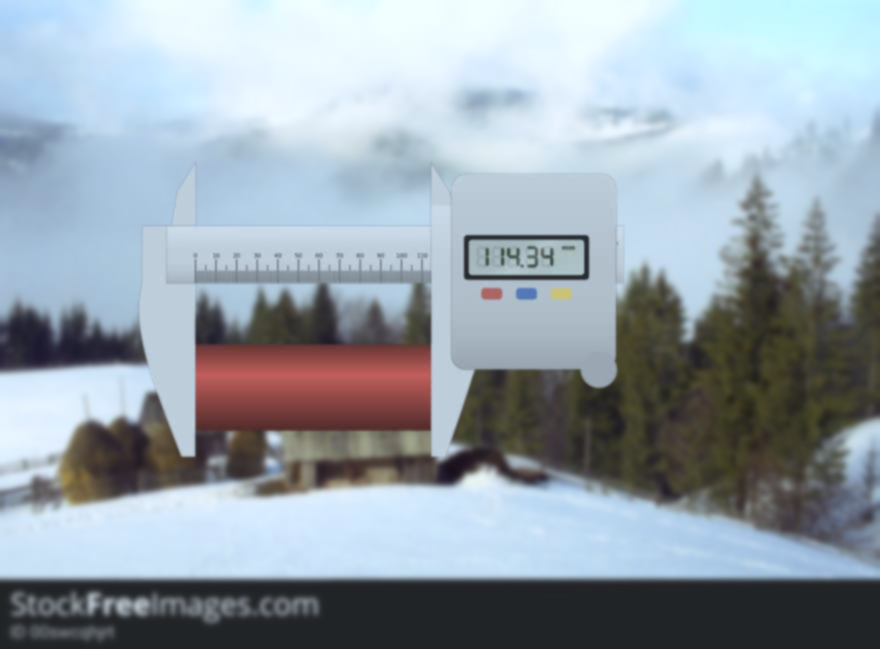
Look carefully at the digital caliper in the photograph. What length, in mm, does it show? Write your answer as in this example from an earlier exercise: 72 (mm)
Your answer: 114.34 (mm)
